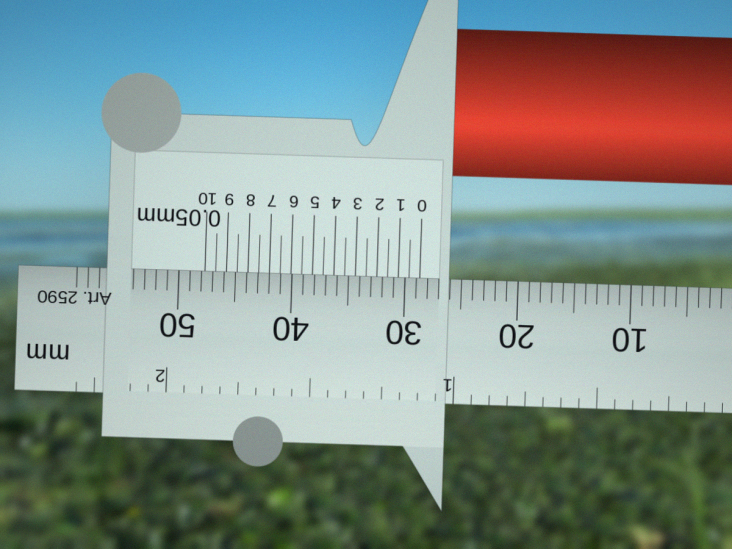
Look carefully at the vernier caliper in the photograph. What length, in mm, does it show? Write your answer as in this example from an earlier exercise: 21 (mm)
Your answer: 28.7 (mm)
